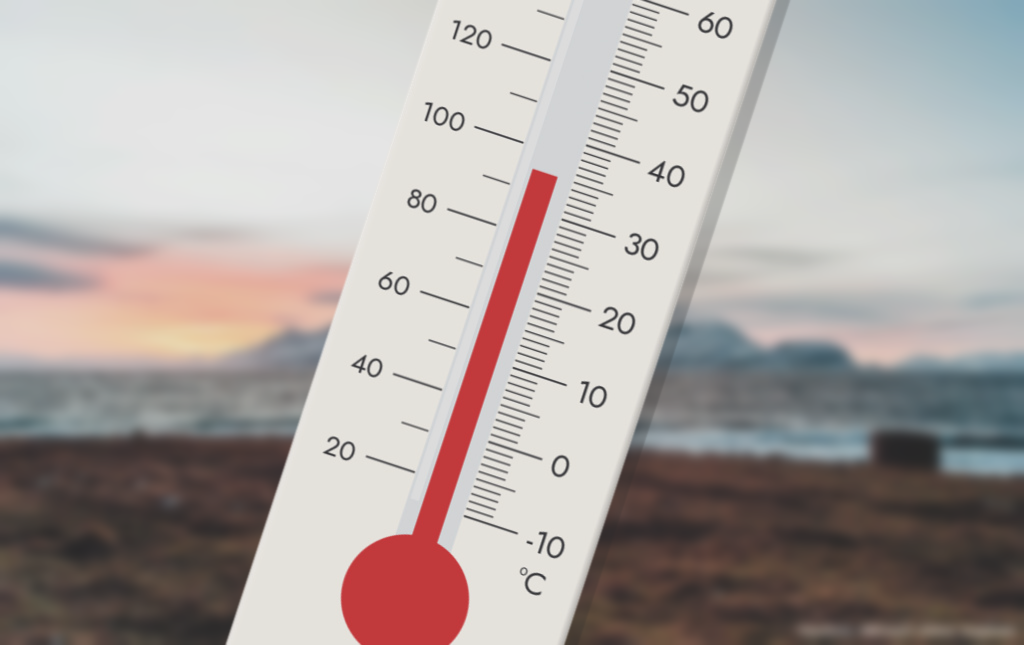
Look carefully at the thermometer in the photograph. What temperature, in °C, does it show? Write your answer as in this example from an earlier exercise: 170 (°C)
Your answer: 35 (°C)
